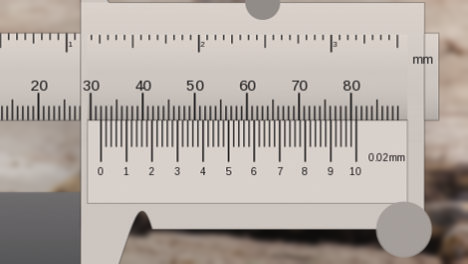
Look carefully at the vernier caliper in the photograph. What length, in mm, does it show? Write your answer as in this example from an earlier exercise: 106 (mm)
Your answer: 32.0 (mm)
